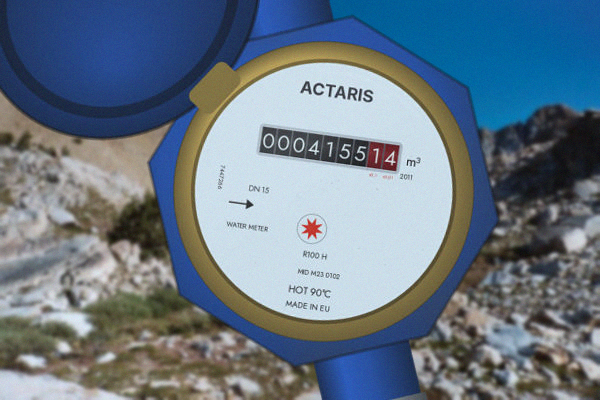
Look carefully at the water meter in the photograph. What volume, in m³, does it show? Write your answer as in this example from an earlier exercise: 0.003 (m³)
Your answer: 4155.14 (m³)
